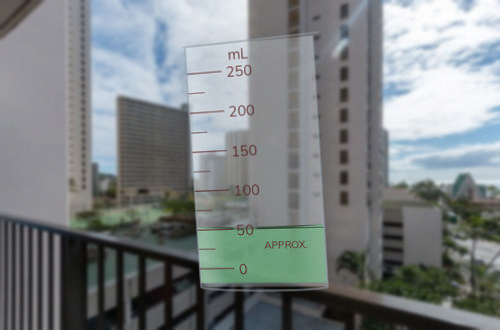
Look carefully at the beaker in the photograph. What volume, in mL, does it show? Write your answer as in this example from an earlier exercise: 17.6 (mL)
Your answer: 50 (mL)
